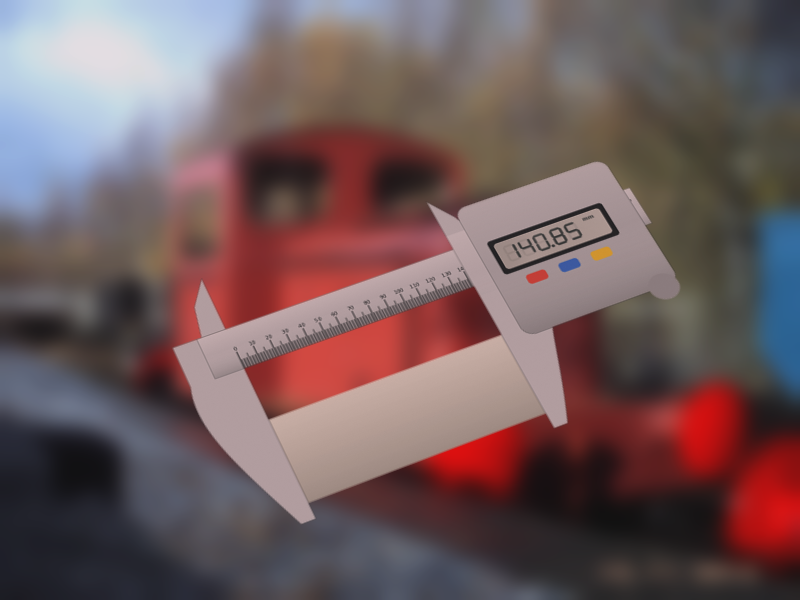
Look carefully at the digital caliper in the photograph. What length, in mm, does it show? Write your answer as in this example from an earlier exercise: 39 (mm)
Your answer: 140.85 (mm)
